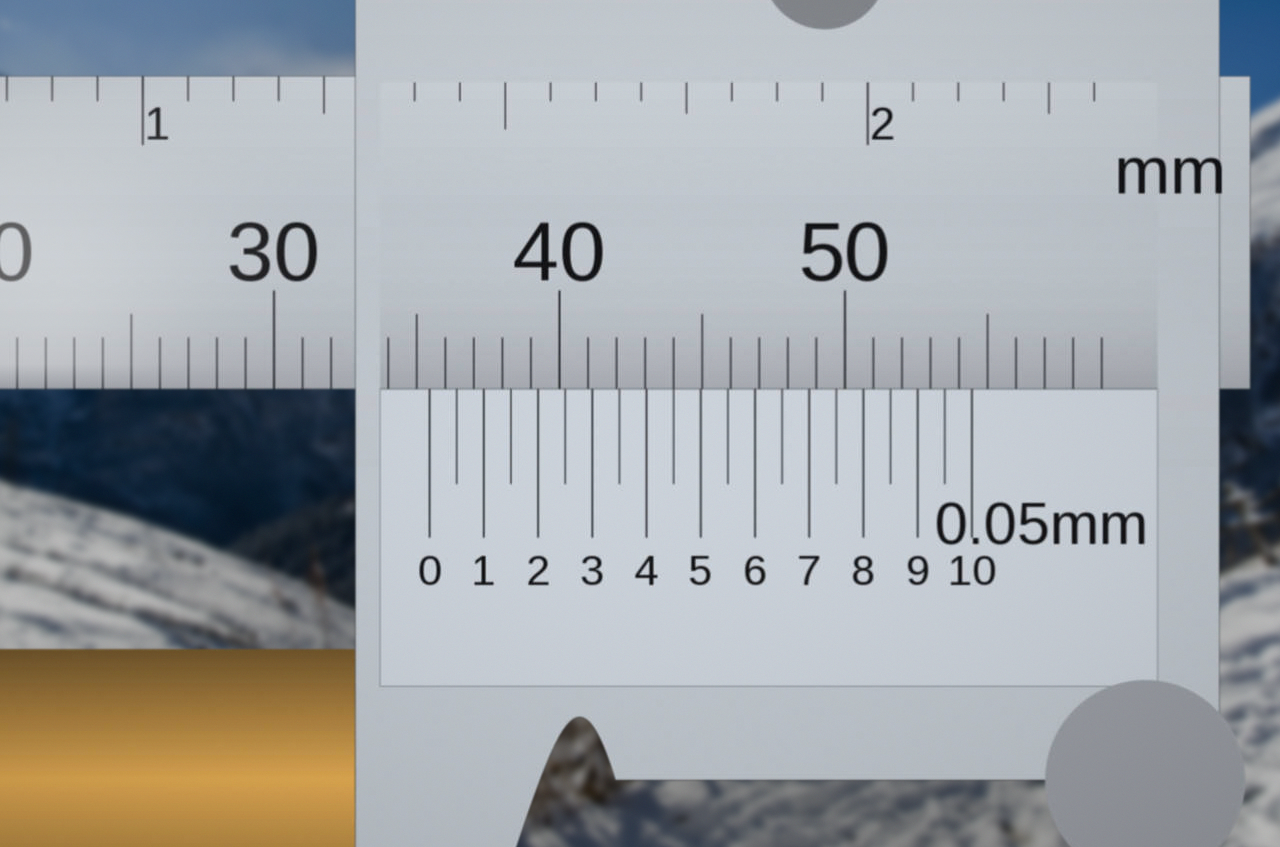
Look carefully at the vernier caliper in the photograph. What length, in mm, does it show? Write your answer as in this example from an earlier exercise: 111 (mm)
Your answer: 35.45 (mm)
